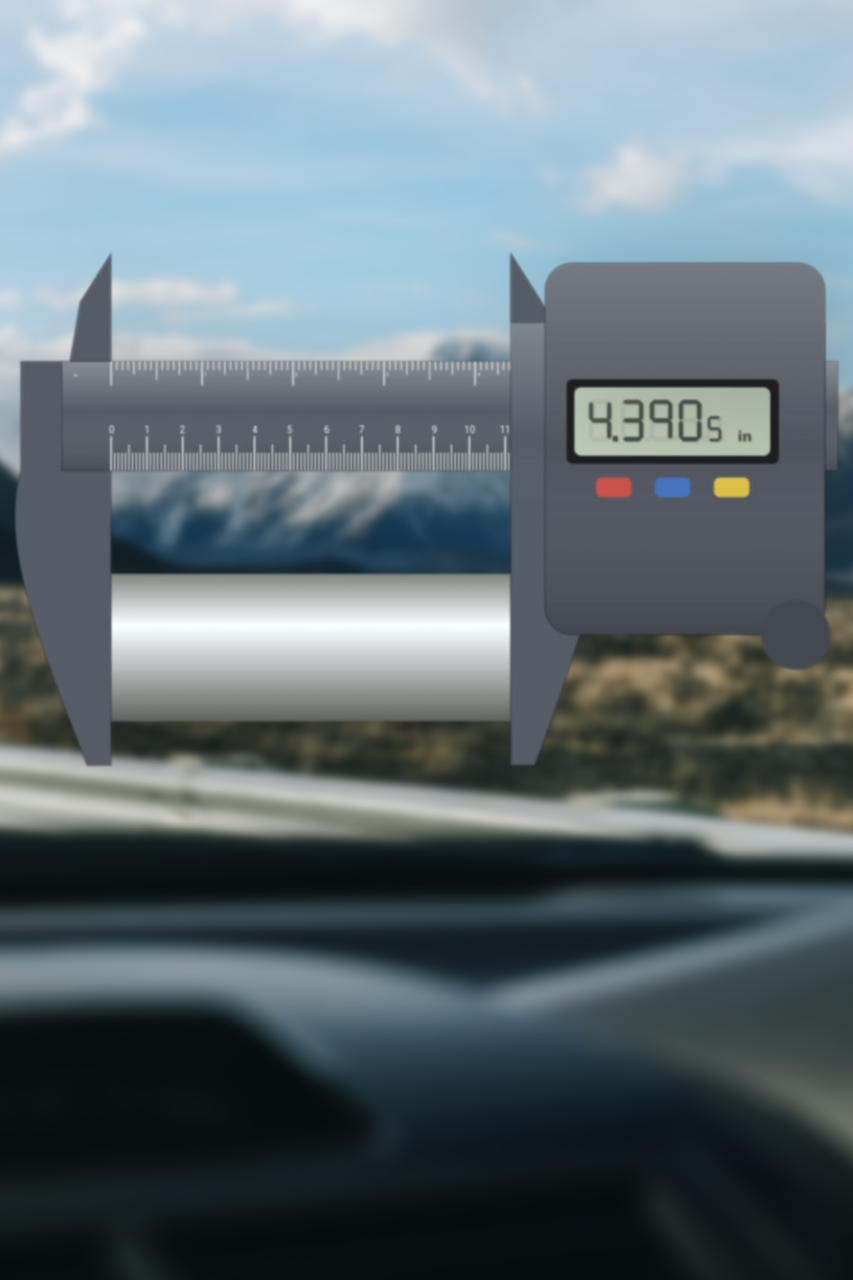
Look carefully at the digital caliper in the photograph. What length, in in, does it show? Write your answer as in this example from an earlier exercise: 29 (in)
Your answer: 4.3905 (in)
